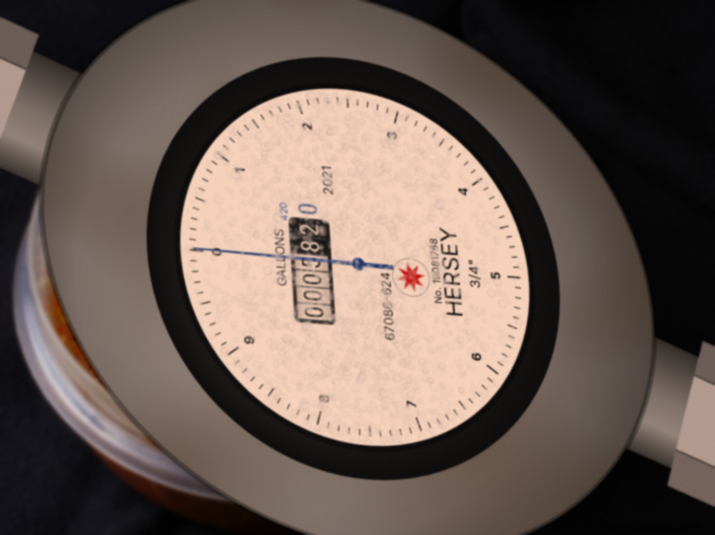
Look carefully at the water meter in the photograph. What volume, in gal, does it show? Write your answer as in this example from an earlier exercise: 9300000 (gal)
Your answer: 5820.0 (gal)
